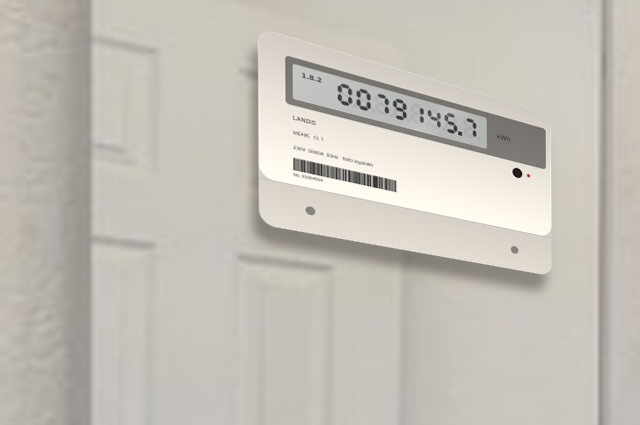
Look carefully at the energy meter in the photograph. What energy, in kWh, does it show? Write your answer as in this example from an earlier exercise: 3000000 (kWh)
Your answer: 79145.7 (kWh)
